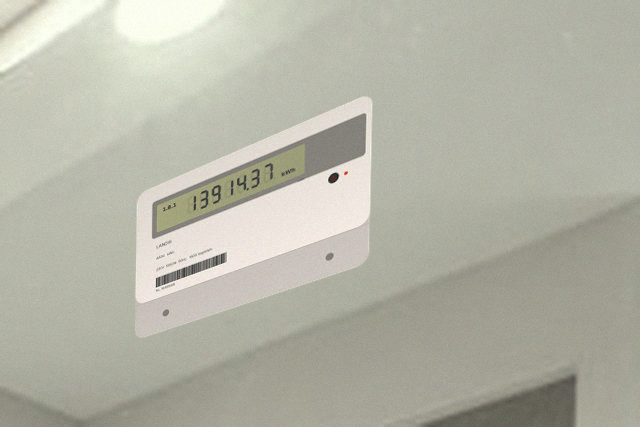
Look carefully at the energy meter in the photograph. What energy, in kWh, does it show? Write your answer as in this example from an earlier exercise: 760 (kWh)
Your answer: 13914.37 (kWh)
